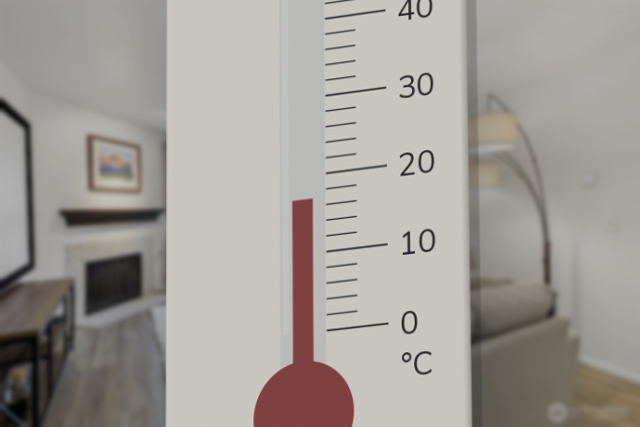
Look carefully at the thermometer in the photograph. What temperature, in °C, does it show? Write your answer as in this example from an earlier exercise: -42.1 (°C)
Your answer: 17 (°C)
